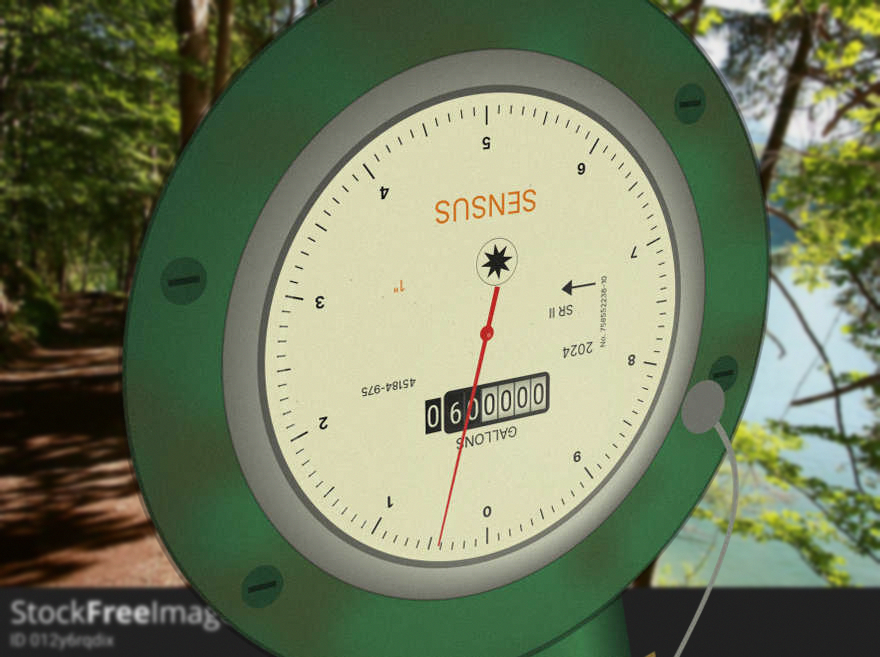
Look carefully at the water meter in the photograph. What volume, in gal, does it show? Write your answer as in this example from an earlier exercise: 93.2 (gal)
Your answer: 90.4 (gal)
